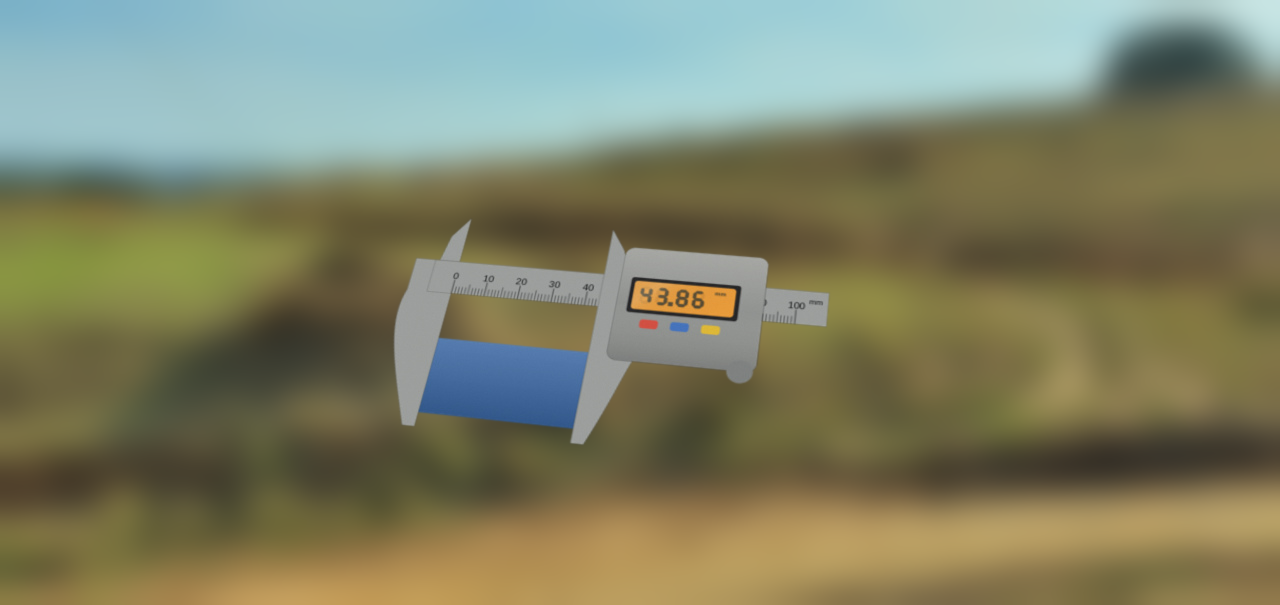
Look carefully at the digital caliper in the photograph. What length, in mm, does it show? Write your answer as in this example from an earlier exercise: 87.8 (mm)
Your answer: 43.86 (mm)
